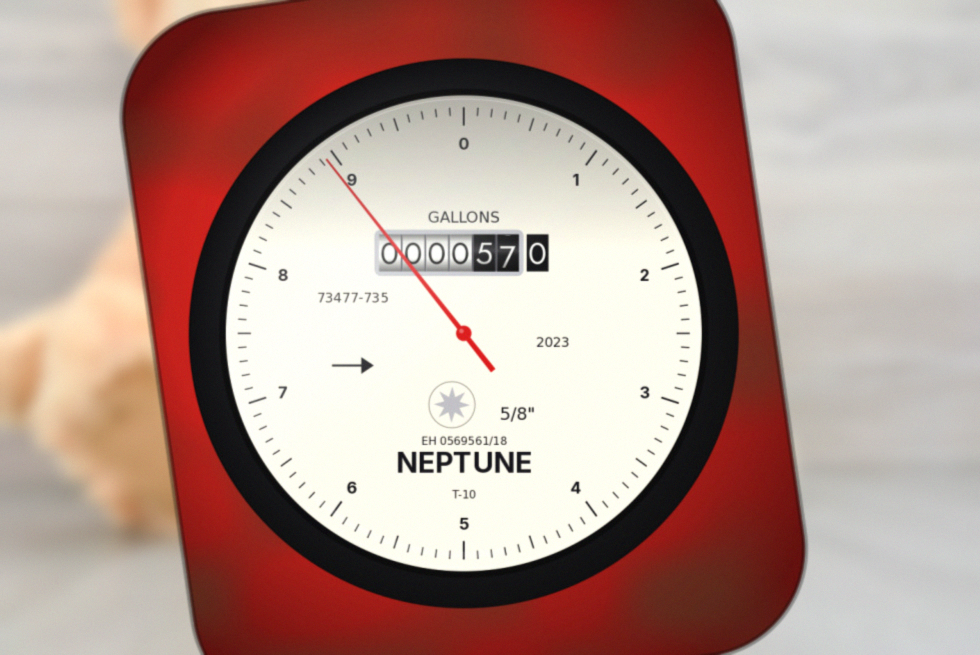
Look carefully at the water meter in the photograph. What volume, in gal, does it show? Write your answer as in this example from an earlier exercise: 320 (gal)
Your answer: 568.9 (gal)
